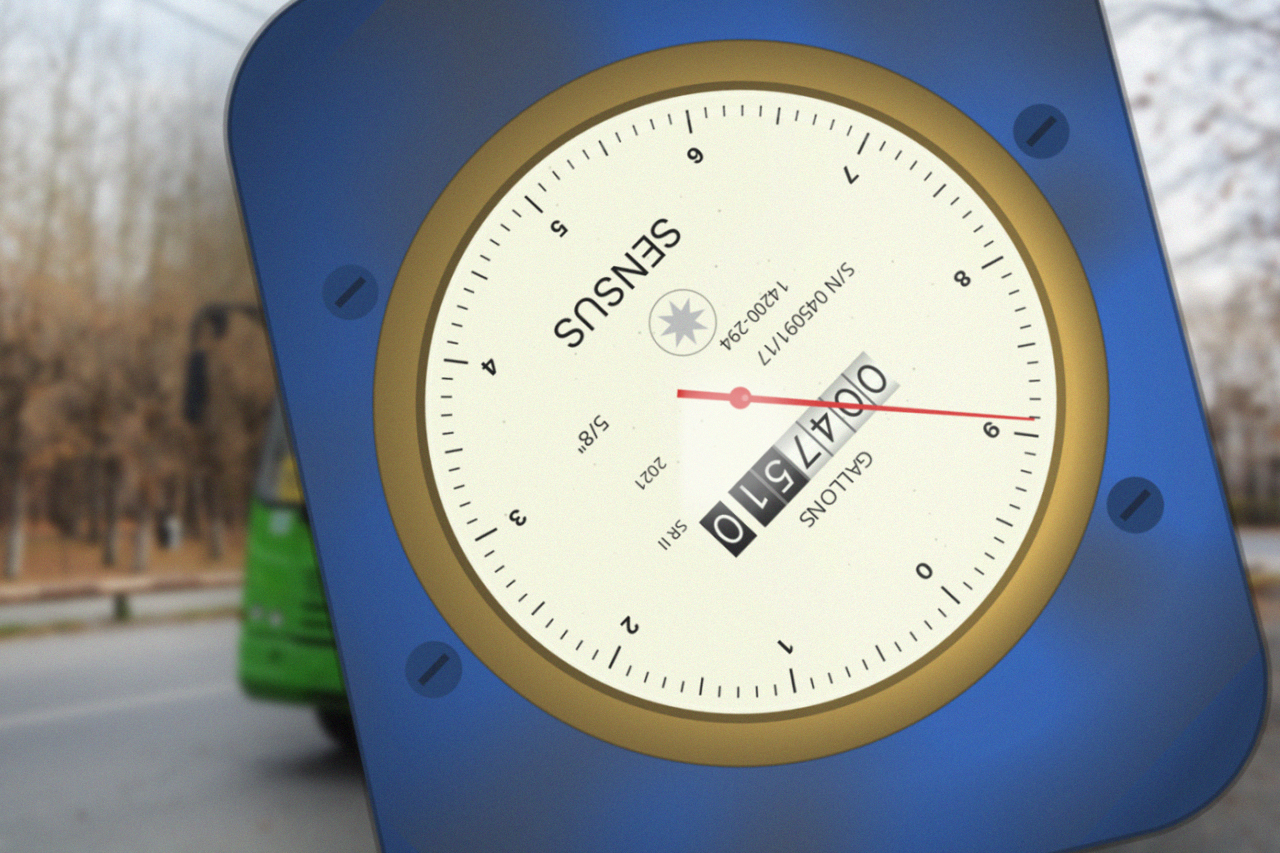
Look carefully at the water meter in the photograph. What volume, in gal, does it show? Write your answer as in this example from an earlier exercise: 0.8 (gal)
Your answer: 47508.9 (gal)
